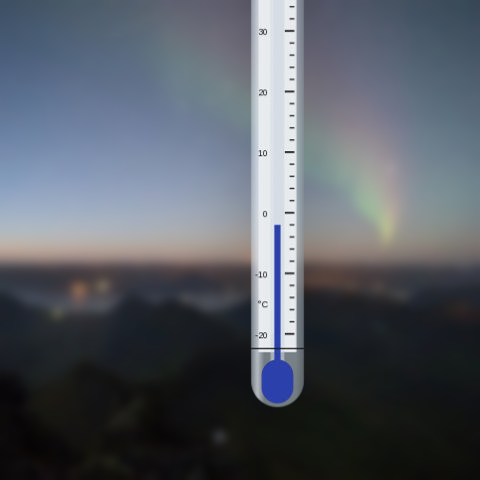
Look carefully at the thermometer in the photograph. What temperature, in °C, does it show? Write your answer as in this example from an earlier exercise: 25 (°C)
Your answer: -2 (°C)
